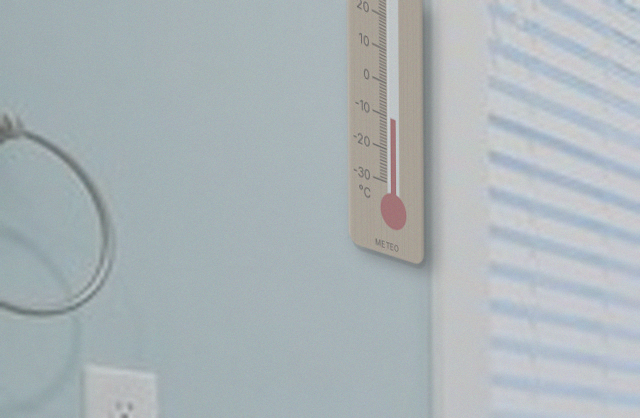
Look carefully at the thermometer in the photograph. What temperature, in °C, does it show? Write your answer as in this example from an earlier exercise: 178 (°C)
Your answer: -10 (°C)
